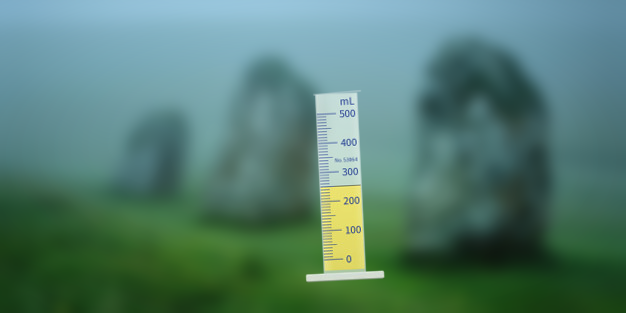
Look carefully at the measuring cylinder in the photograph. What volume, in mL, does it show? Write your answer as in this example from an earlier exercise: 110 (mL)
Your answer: 250 (mL)
